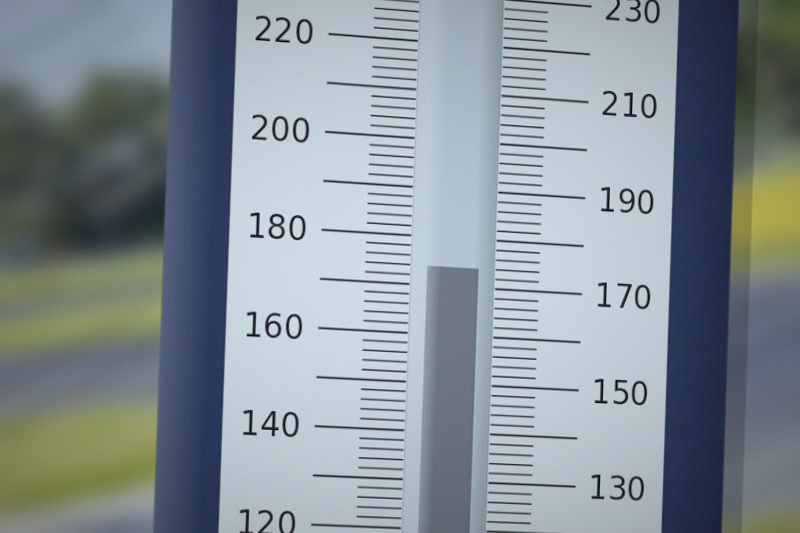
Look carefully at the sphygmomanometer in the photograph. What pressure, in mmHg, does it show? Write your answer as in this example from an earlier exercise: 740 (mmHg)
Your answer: 174 (mmHg)
